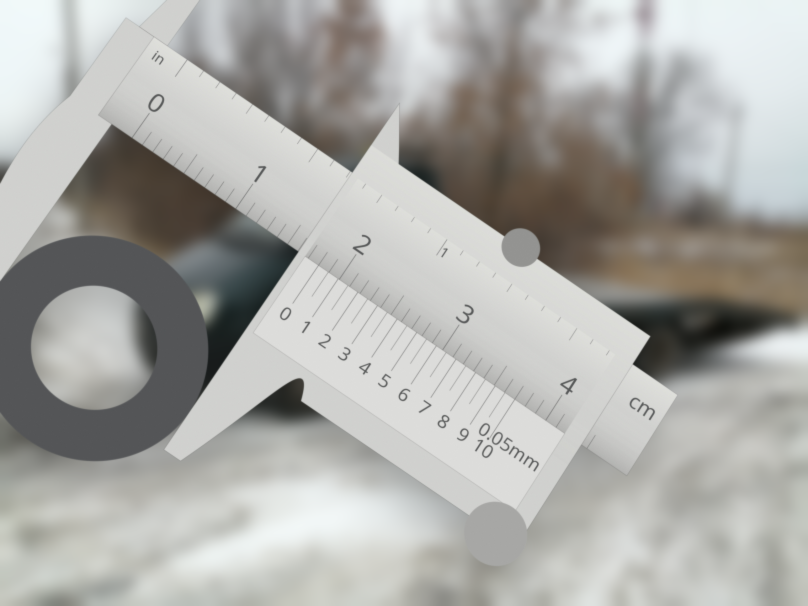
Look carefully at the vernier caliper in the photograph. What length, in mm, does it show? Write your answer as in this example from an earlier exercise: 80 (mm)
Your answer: 18.0 (mm)
